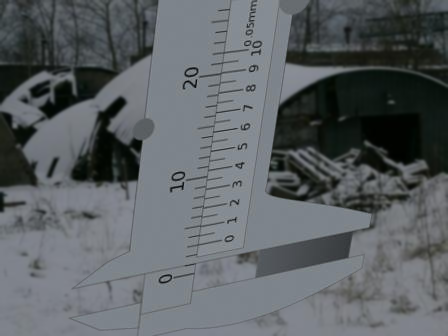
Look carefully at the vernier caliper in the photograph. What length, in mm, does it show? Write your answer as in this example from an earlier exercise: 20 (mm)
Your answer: 3.0 (mm)
